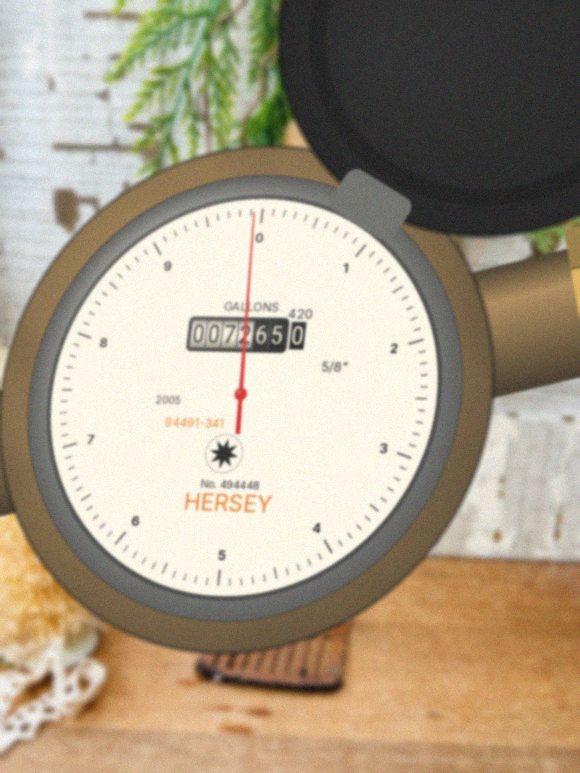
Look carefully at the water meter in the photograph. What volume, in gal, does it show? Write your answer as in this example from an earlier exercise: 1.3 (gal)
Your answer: 72649.9 (gal)
